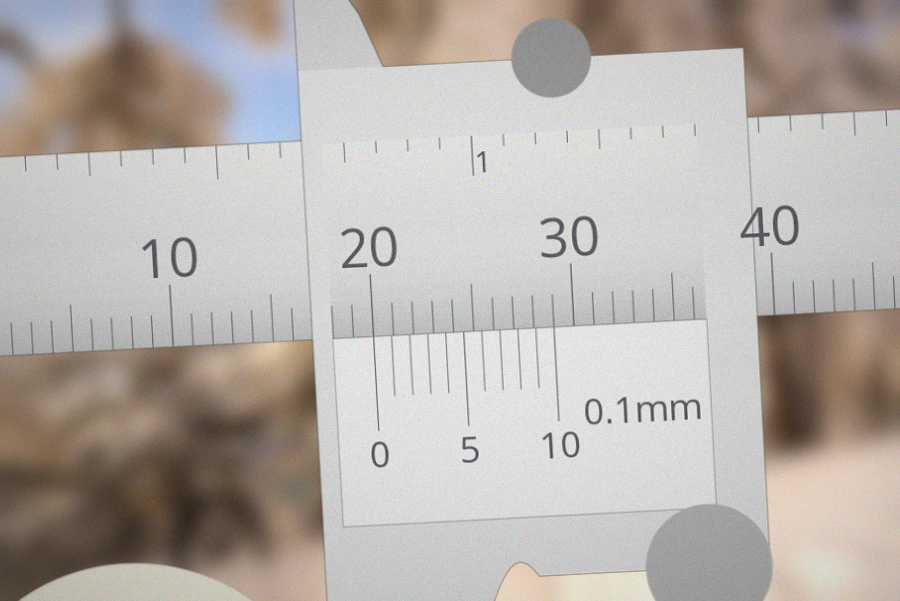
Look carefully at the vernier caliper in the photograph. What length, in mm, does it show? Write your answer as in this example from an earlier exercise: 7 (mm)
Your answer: 20.0 (mm)
